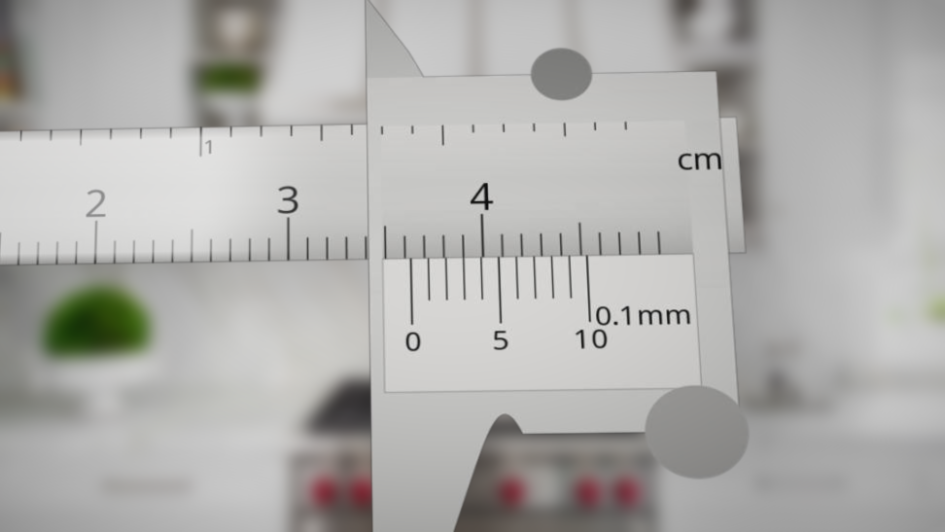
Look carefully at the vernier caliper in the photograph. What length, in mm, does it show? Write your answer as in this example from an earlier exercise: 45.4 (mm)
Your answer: 36.3 (mm)
